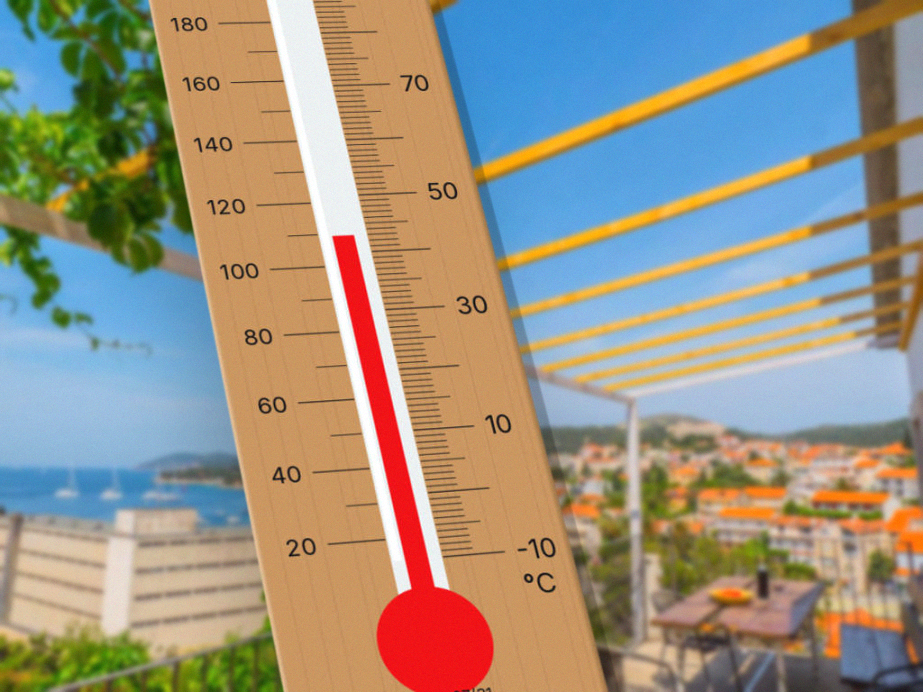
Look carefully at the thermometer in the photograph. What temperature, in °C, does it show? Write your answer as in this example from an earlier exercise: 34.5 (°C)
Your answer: 43 (°C)
